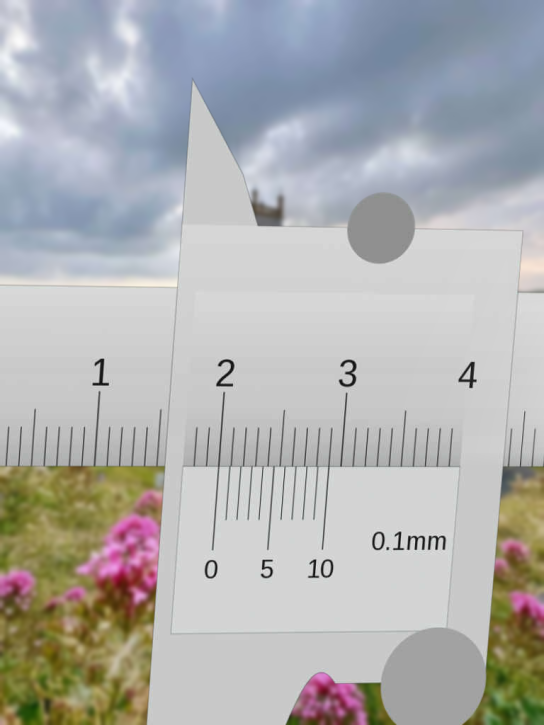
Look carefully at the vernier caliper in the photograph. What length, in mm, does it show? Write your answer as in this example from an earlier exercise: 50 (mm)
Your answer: 20.0 (mm)
